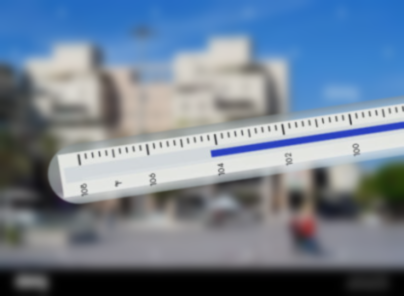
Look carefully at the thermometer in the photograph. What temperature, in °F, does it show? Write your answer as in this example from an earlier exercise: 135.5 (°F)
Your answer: 104.2 (°F)
